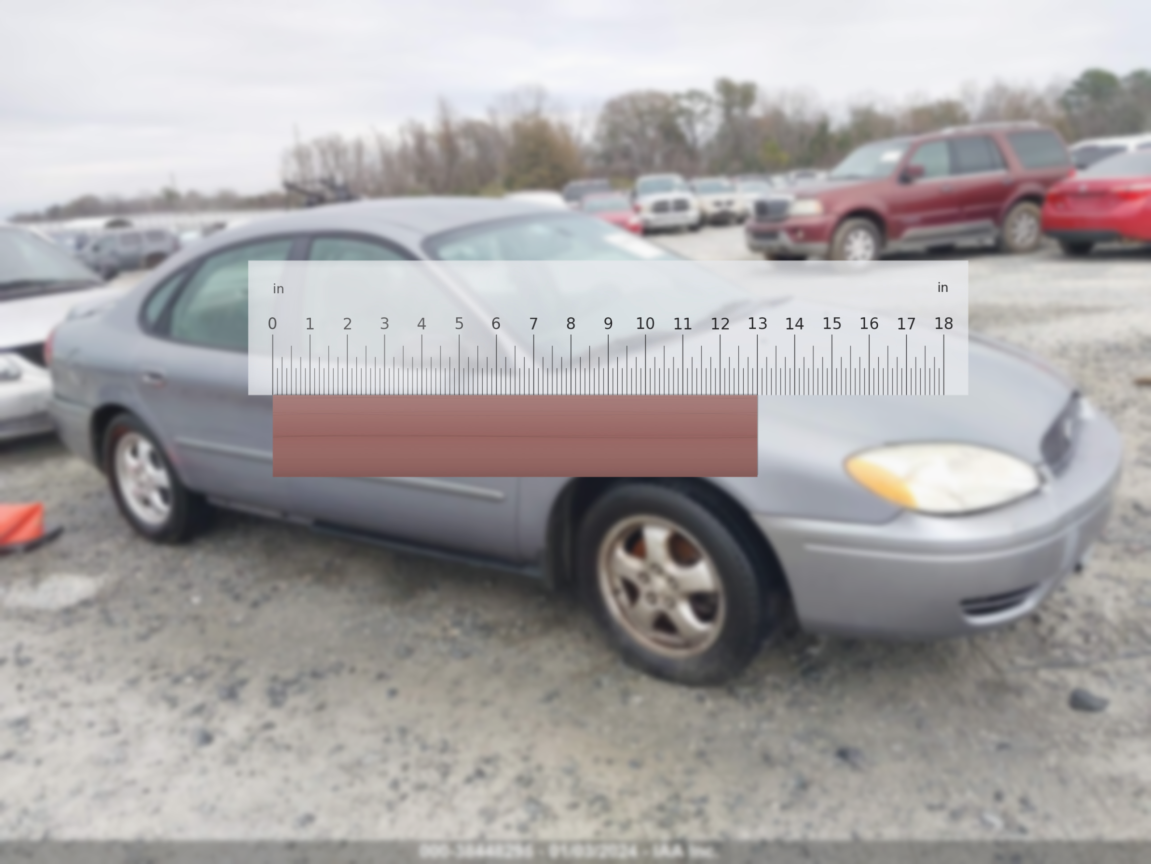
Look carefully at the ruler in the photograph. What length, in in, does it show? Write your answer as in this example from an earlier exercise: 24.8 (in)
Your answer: 13 (in)
